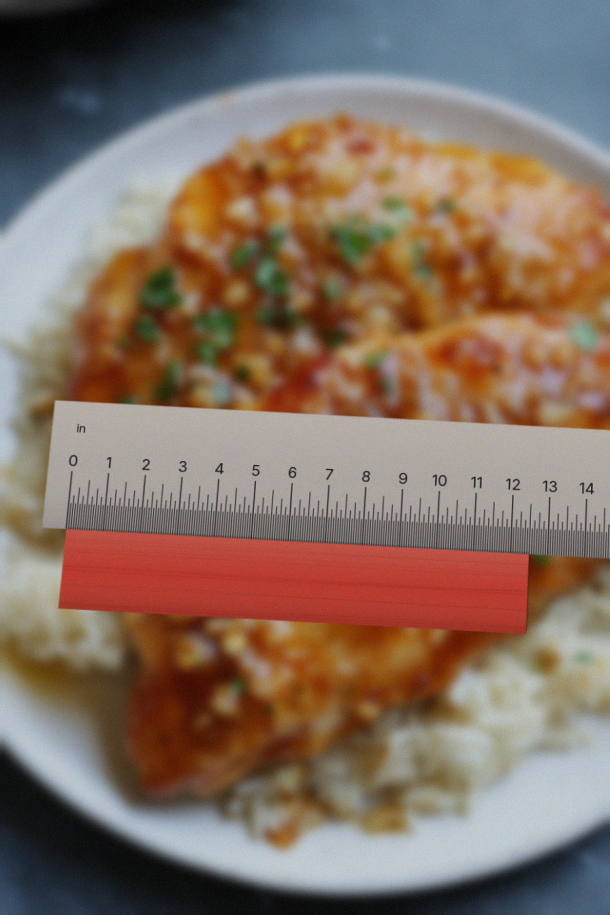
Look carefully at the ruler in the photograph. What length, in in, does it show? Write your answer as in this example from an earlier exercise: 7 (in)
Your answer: 12.5 (in)
